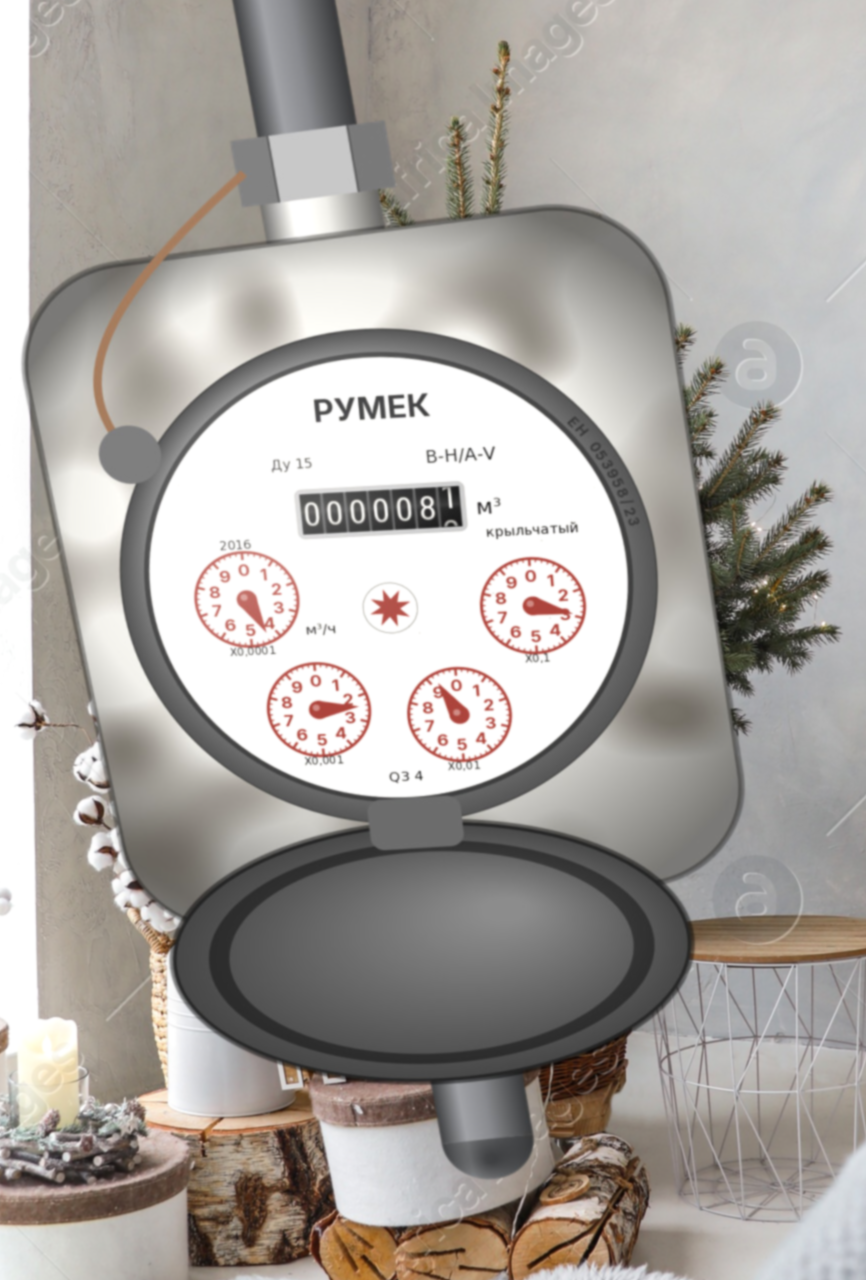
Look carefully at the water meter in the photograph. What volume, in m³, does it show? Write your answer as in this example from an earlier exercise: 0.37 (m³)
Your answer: 81.2924 (m³)
